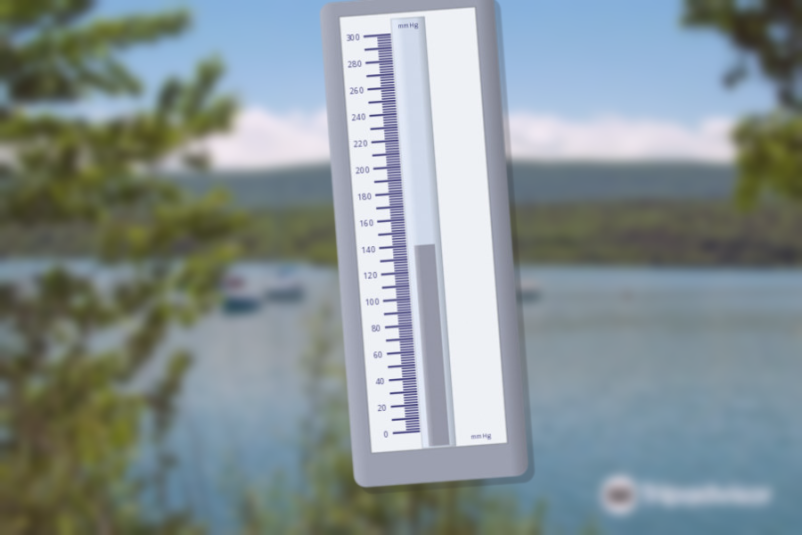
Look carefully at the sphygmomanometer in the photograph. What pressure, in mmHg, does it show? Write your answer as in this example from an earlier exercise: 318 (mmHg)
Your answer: 140 (mmHg)
